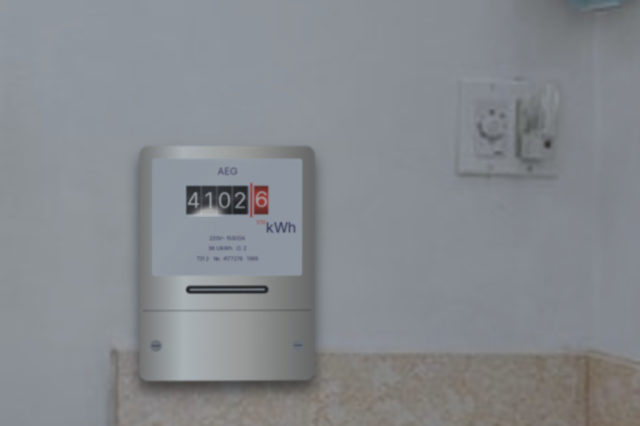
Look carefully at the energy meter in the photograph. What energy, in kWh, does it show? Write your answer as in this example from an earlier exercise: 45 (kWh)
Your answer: 4102.6 (kWh)
